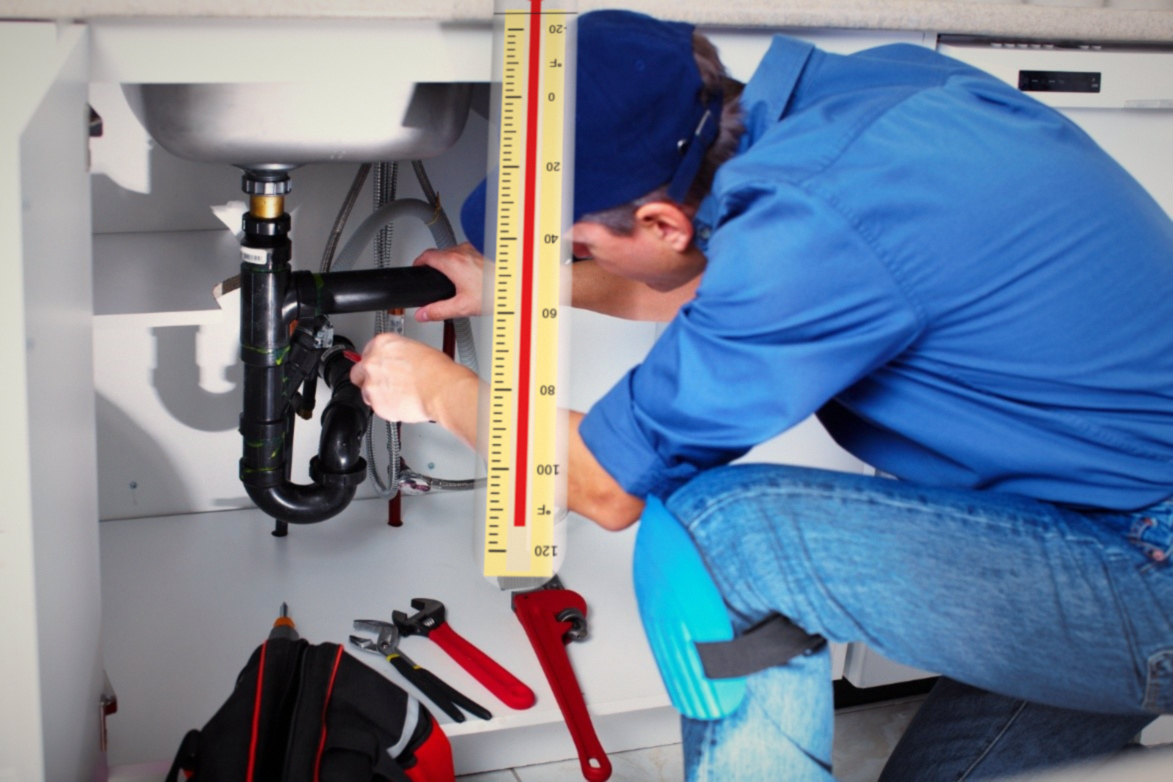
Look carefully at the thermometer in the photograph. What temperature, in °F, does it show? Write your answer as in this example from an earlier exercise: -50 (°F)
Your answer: 114 (°F)
